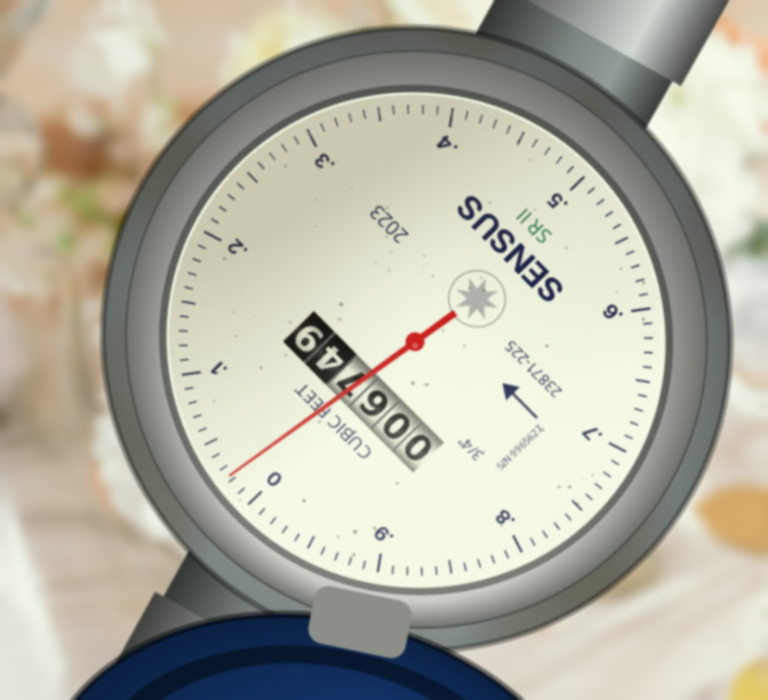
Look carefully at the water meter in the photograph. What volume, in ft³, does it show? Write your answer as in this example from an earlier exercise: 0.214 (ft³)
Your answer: 6749.02 (ft³)
